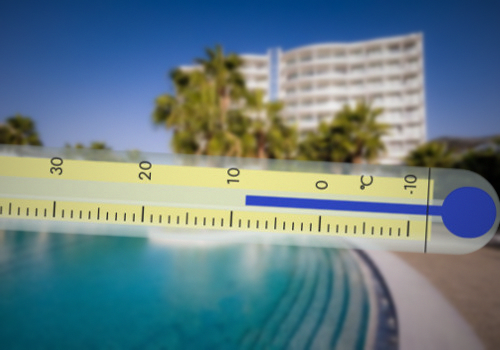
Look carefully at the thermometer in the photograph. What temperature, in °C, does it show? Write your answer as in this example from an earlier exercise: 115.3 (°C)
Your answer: 8.5 (°C)
